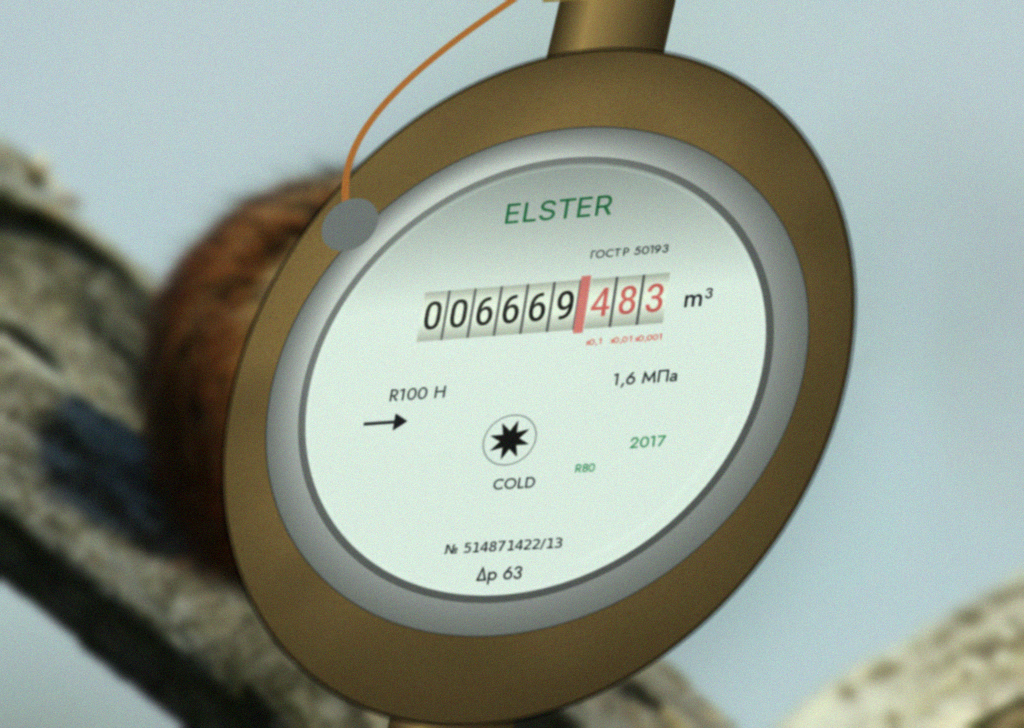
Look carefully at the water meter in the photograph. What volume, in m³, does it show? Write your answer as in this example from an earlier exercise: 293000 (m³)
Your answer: 6669.483 (m³)
